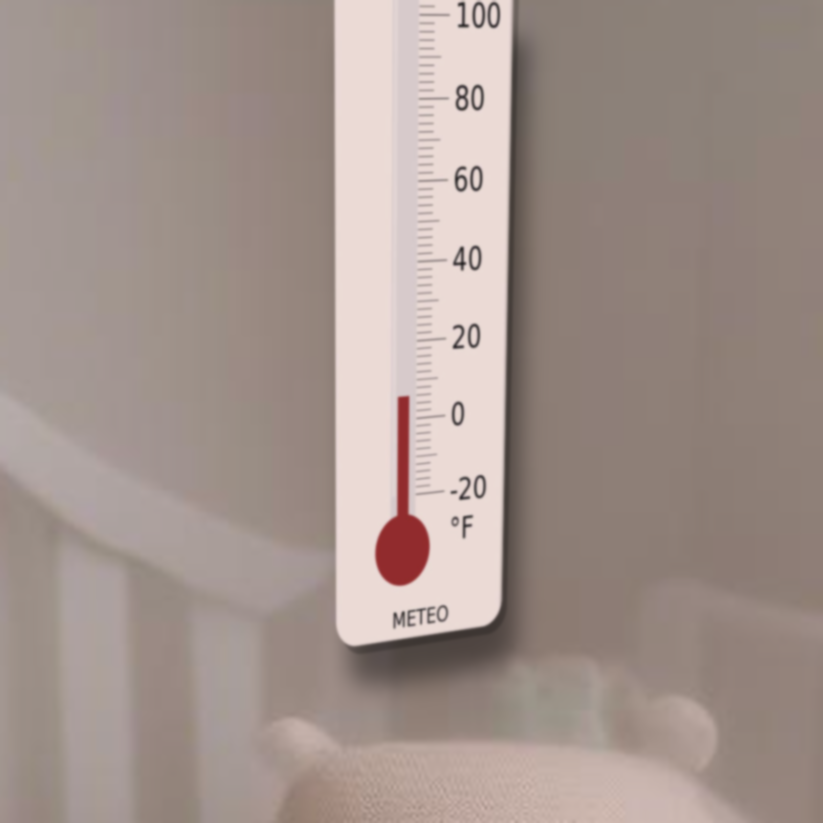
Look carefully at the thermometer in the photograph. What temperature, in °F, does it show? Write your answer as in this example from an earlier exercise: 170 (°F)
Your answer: 6 (°F)
